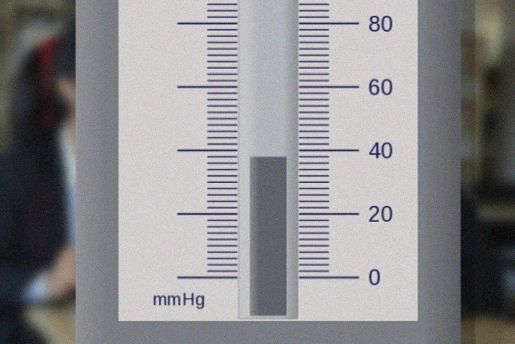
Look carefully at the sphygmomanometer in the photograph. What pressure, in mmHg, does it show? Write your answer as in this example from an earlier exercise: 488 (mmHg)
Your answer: 38 (mmHg)
